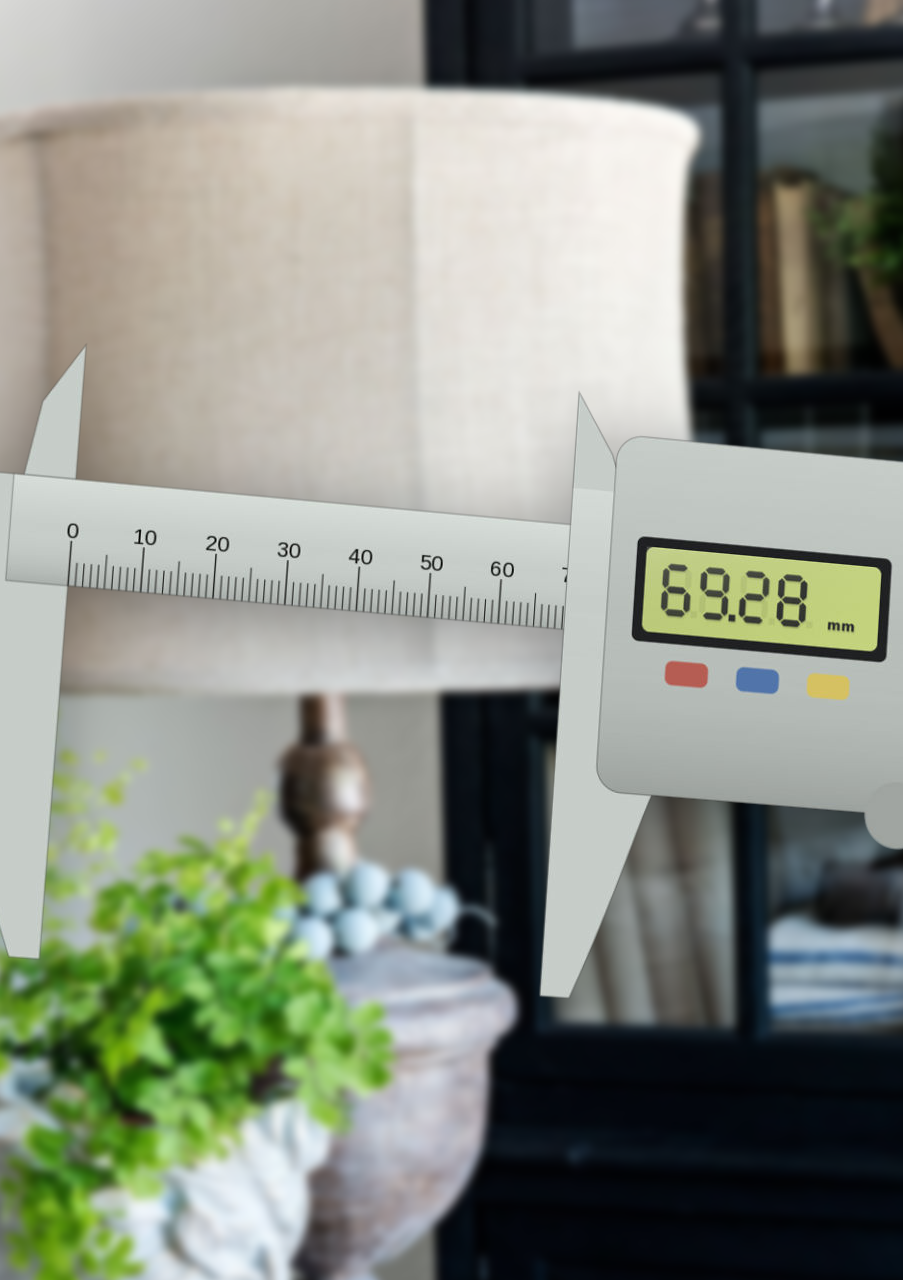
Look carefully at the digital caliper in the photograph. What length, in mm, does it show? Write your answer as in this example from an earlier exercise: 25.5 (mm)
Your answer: 69.28 (mm)
